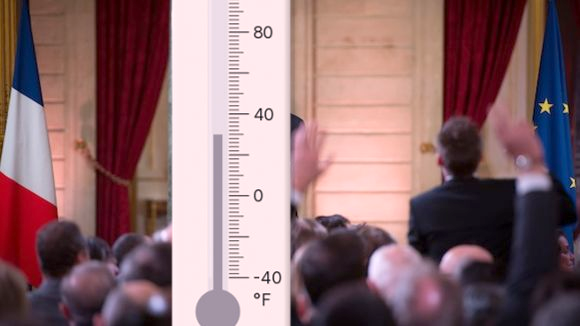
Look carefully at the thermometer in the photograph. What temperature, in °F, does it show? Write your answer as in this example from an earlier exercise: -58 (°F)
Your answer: 30 (°F)
